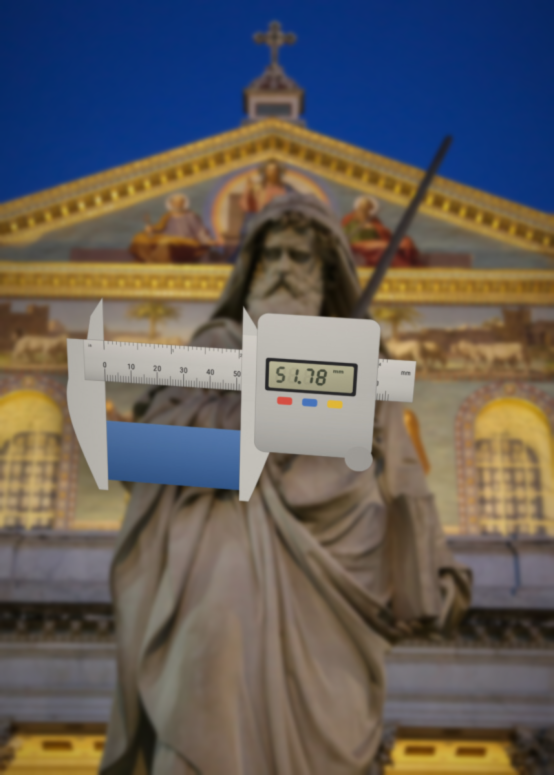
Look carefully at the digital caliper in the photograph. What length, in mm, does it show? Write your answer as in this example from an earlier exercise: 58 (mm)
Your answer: 51.78 (mm)
